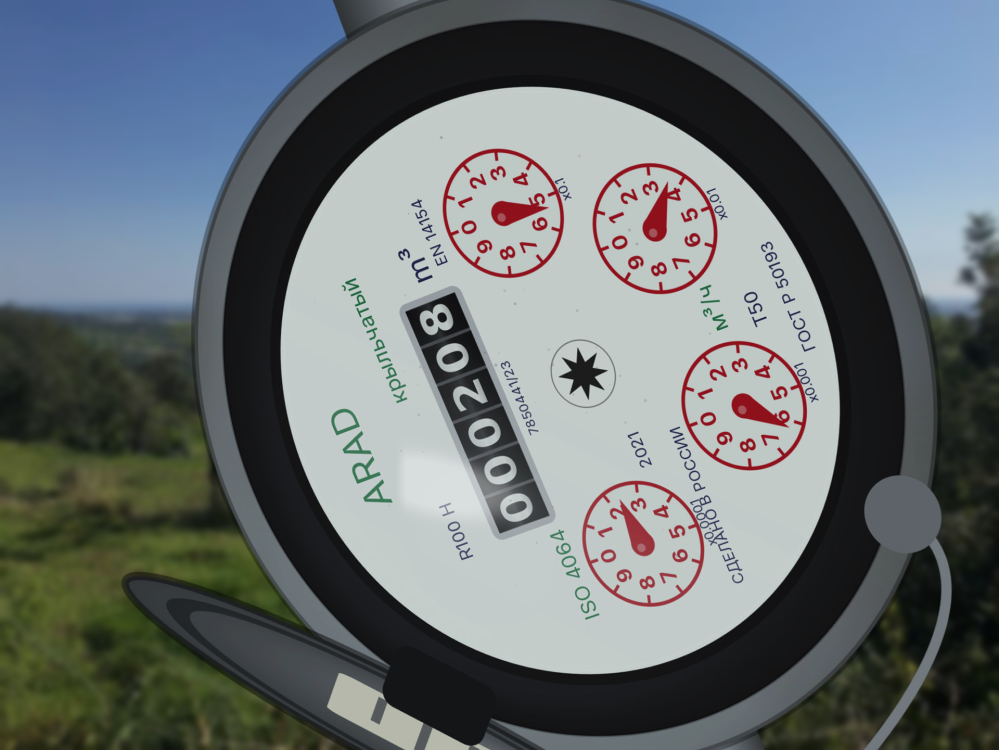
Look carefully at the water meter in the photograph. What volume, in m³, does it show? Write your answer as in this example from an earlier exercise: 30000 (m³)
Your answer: 208.5362 (m³)
